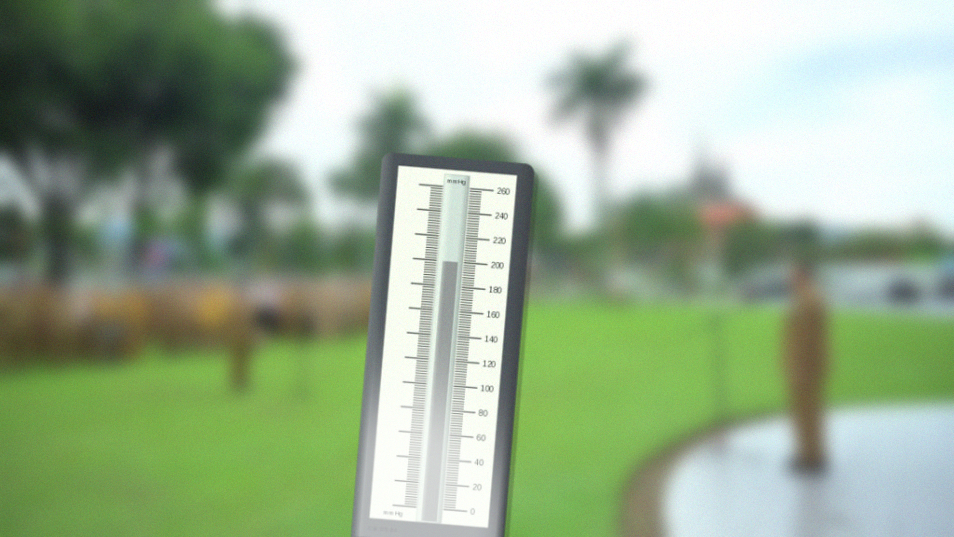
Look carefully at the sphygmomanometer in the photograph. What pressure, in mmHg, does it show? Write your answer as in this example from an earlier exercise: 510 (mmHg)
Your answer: 200 (mmHg)
